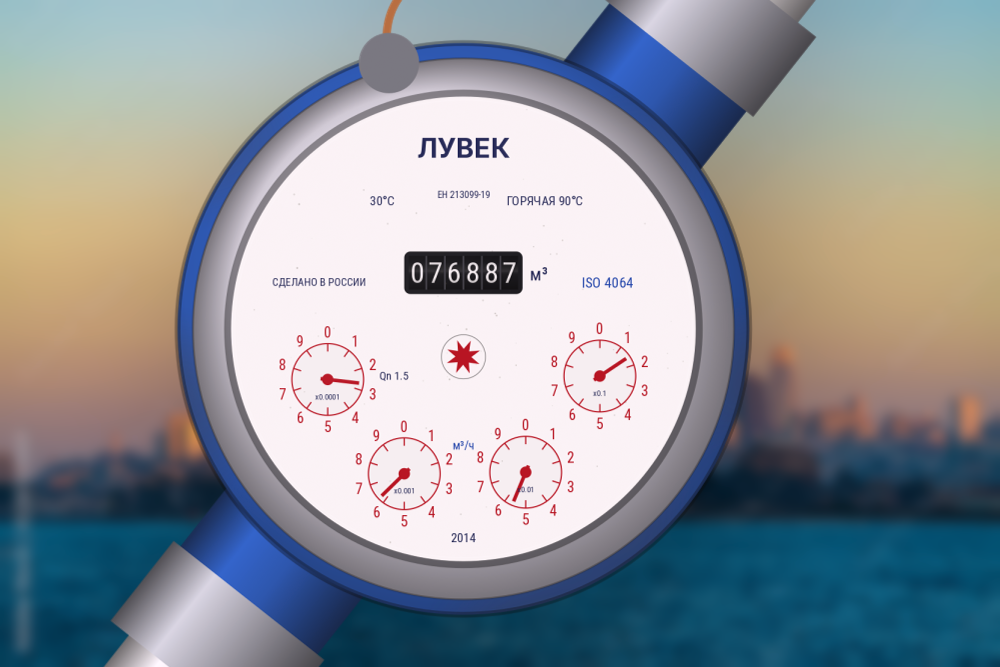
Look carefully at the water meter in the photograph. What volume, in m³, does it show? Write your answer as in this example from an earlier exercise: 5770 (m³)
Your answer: 76887.1562 (m³)
